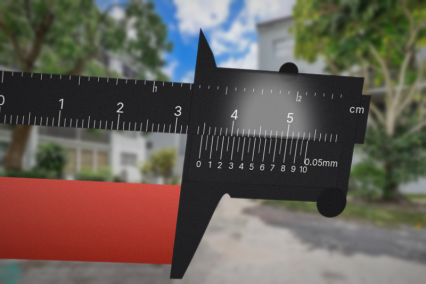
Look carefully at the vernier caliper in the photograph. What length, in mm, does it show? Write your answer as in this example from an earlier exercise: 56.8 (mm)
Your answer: 34.8 (mm)
